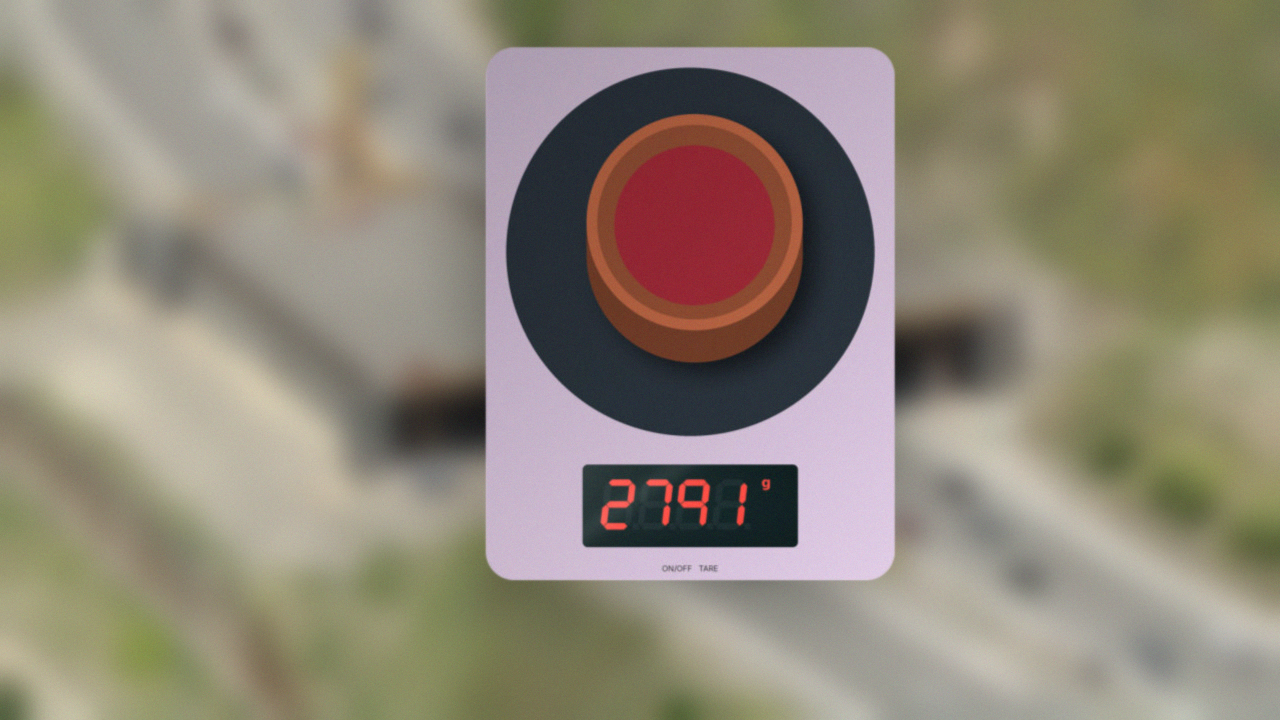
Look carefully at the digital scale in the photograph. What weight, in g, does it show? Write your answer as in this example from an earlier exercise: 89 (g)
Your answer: 2791 (g)
